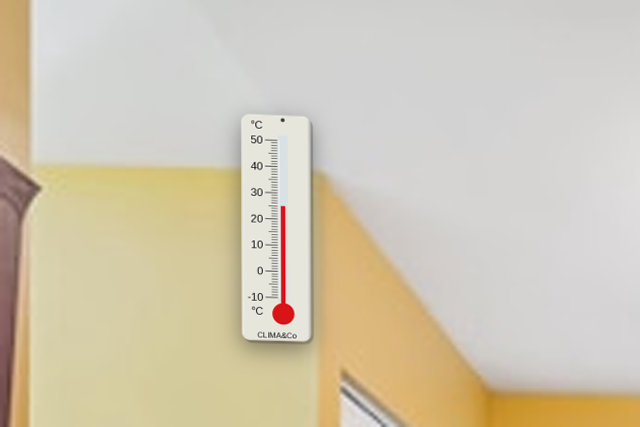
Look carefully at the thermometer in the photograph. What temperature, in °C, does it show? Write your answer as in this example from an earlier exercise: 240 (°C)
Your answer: 25 (°C)
